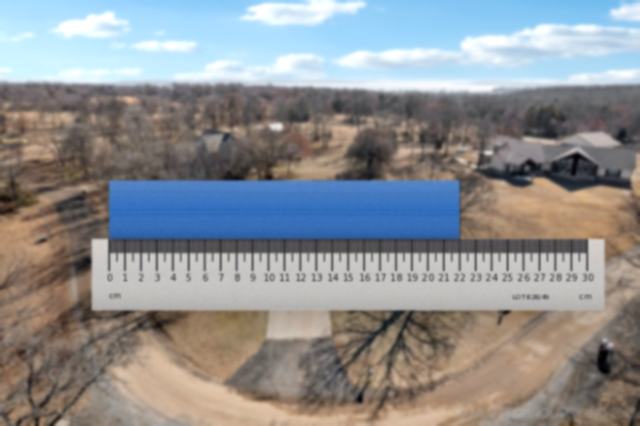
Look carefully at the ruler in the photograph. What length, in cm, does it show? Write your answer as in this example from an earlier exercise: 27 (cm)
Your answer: 22 (cm)
